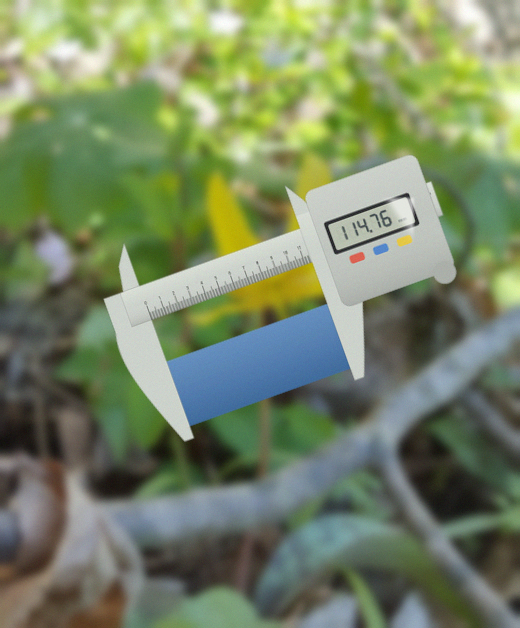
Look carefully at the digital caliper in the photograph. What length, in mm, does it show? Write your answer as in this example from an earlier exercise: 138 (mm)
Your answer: 114.76 (mm)
